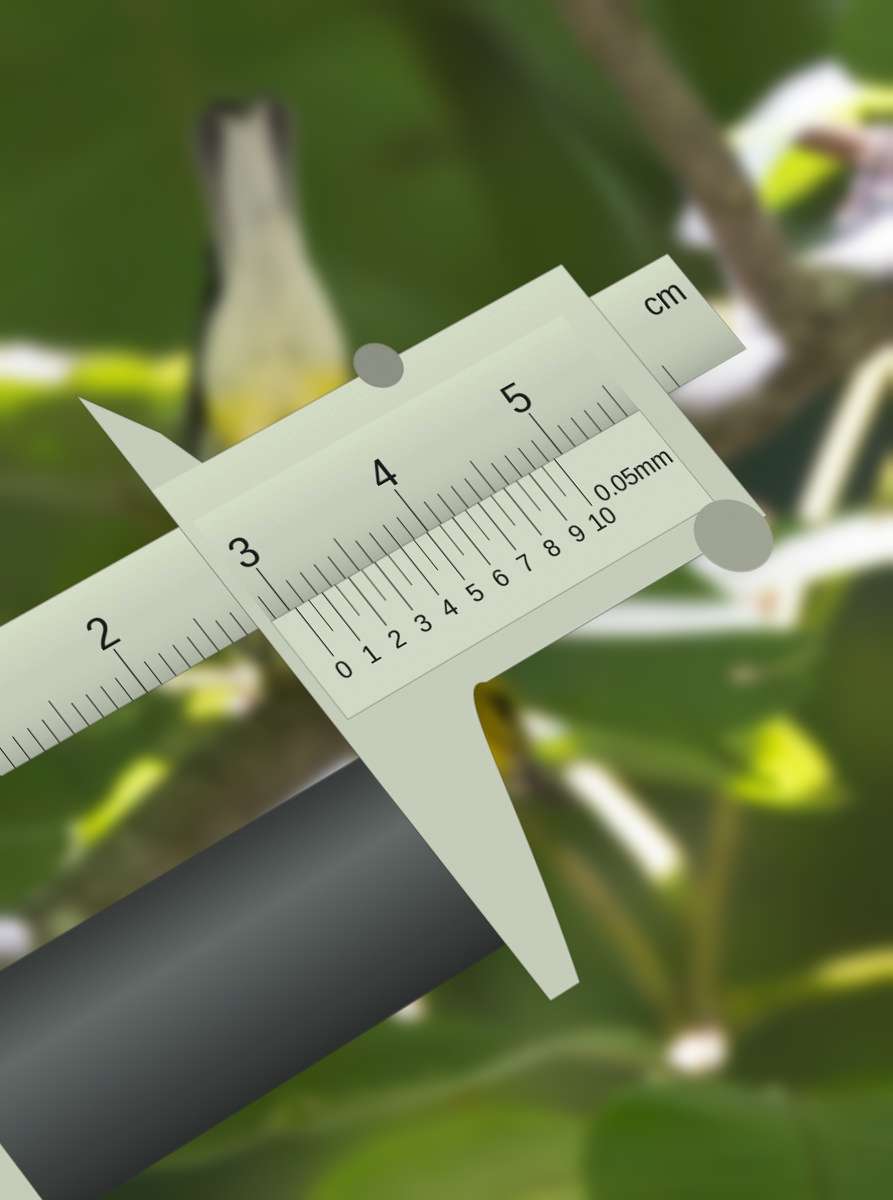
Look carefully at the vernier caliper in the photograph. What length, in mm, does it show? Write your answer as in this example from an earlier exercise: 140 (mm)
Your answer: 30.4 (mm)
